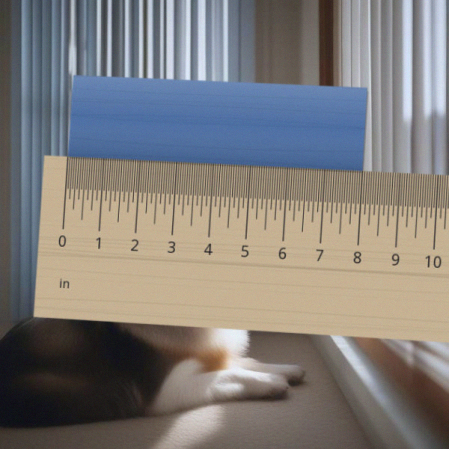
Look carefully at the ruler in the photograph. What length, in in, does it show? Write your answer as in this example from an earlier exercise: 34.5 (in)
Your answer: 8 (in)
